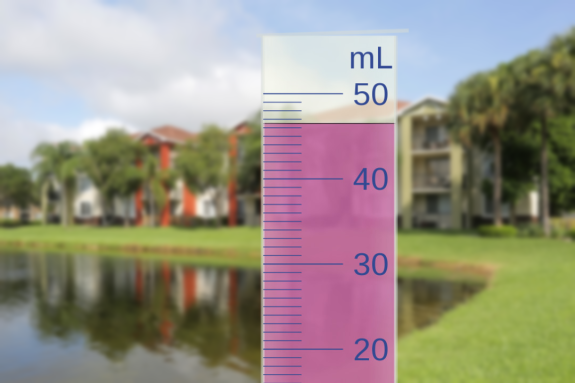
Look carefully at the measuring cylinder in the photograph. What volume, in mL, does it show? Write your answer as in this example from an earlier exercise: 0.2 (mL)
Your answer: 46.5 (mL)
